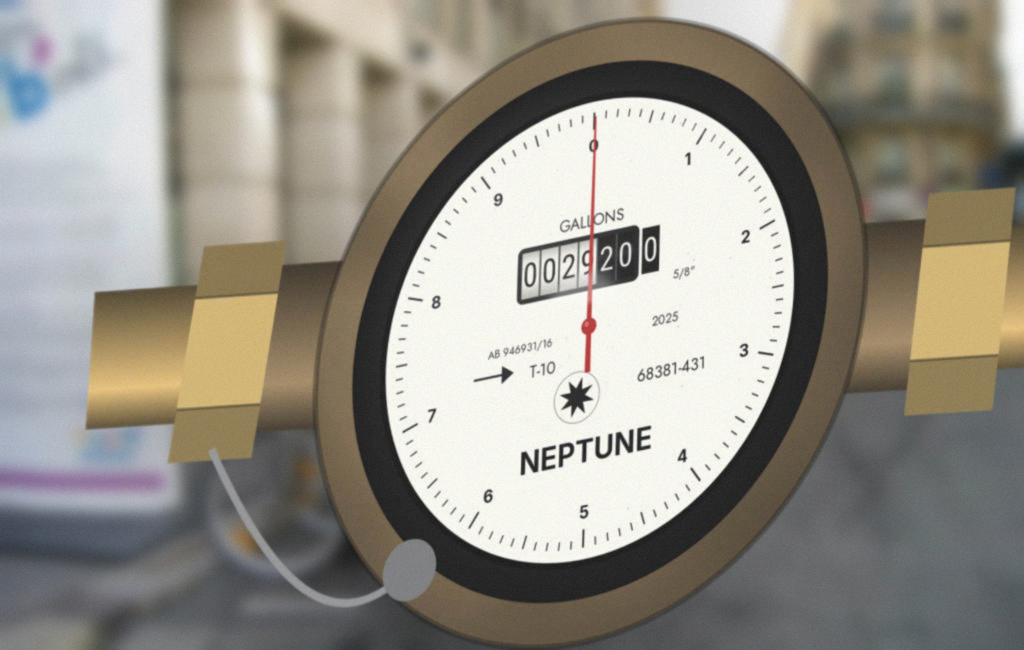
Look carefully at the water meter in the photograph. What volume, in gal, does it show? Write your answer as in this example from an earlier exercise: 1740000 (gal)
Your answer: 29200.0 (gal)
